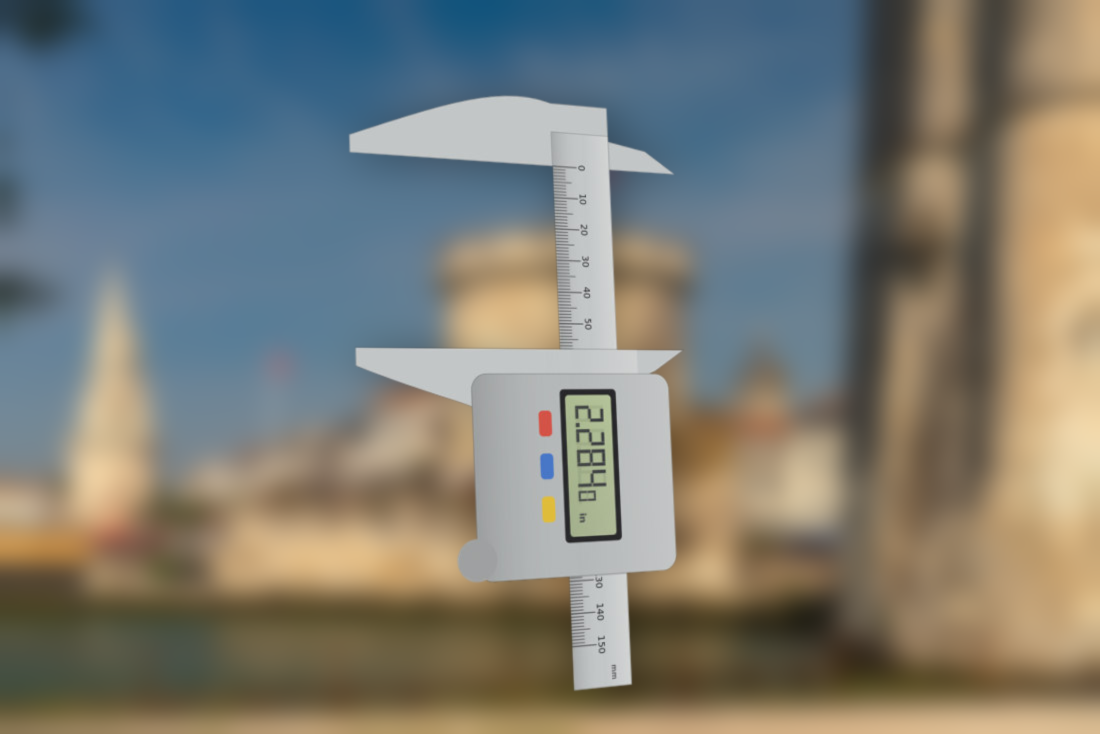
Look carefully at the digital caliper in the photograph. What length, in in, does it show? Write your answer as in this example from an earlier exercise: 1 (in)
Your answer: 2.2840 (in)
